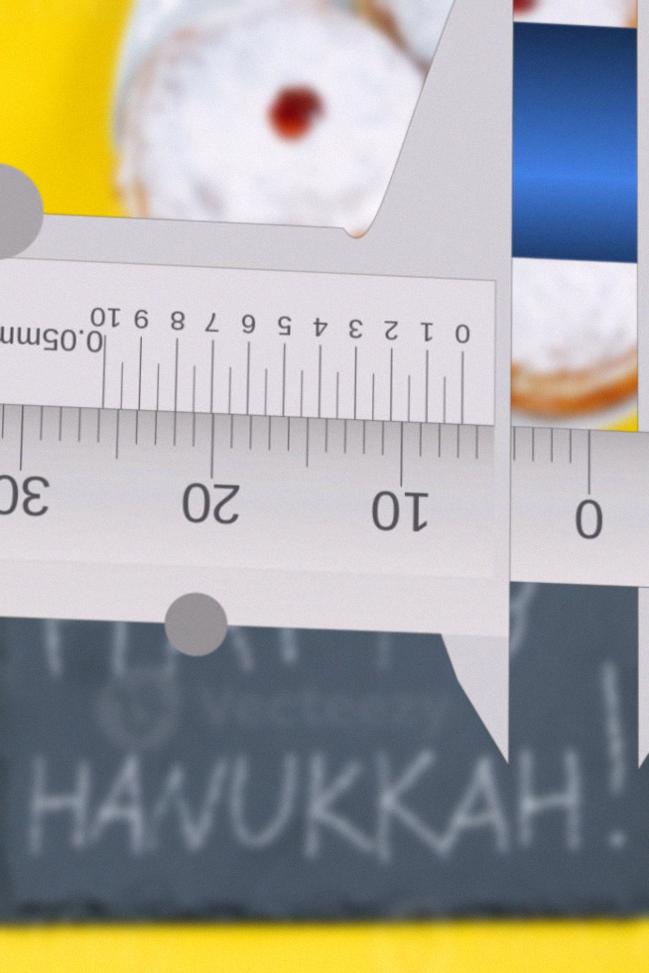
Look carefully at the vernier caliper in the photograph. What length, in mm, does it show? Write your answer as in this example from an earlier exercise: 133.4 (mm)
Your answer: 6.8 (mm)
